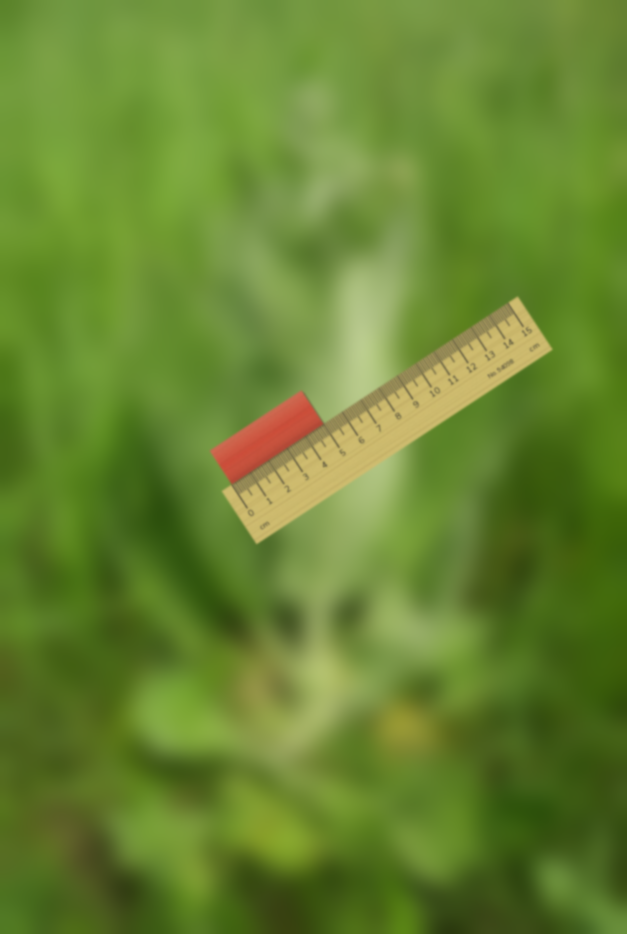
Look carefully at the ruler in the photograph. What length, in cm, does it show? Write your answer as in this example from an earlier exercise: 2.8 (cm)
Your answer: 5 (cm)
